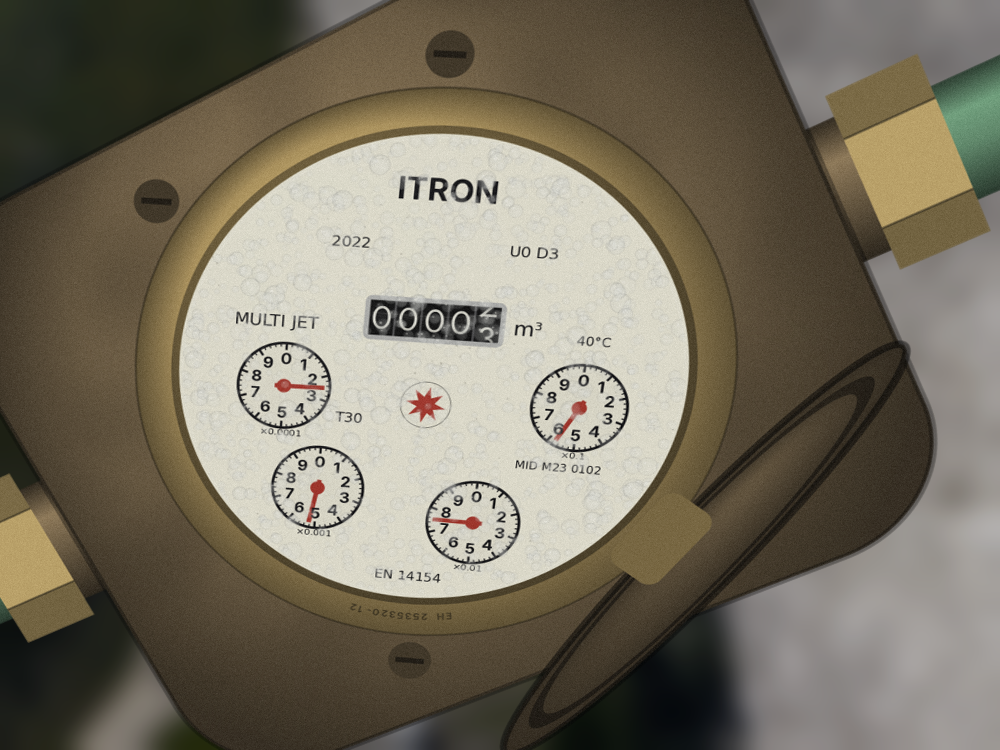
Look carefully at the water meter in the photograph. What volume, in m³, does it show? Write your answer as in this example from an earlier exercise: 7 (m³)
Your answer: 2.5752 (m³)
